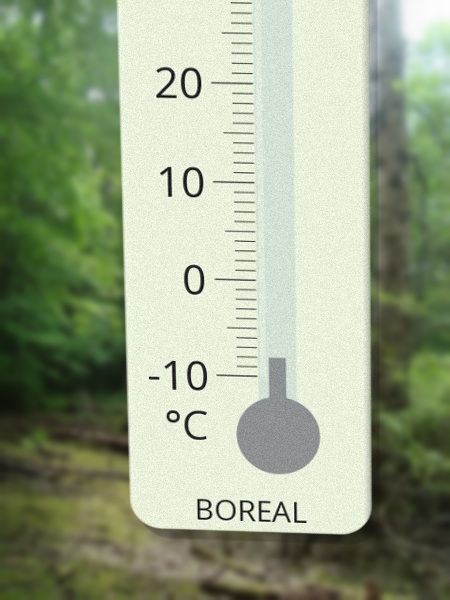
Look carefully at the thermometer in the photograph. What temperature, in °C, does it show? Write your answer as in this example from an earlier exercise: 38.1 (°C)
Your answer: -8 (°C)
